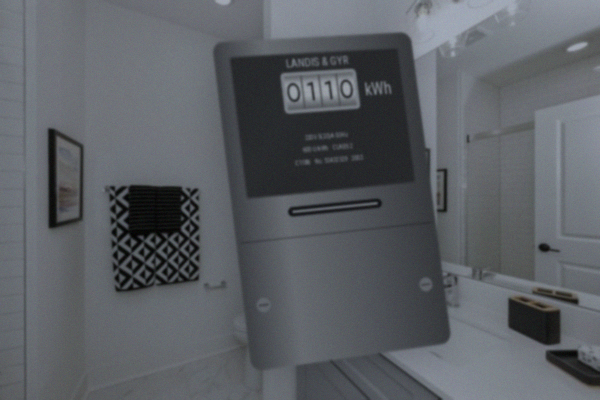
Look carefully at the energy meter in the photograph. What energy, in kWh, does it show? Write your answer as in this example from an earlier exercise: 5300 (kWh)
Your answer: 110 (kWh)
